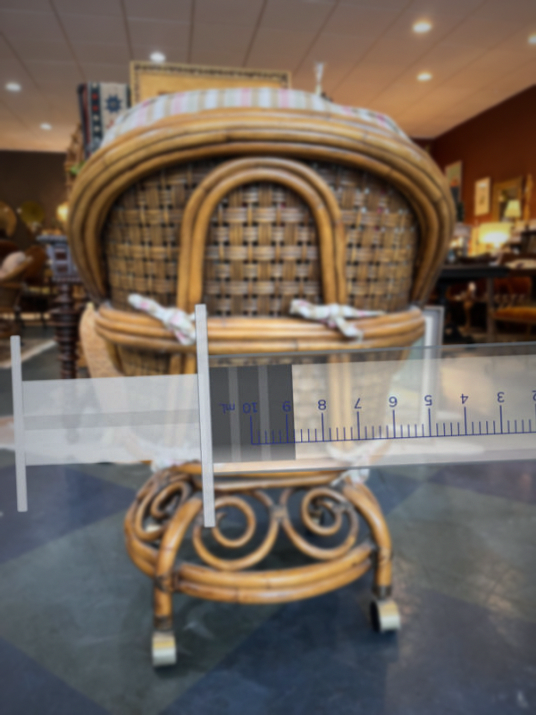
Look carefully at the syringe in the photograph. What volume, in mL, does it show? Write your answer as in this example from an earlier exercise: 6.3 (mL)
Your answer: 8.8 (mL)
